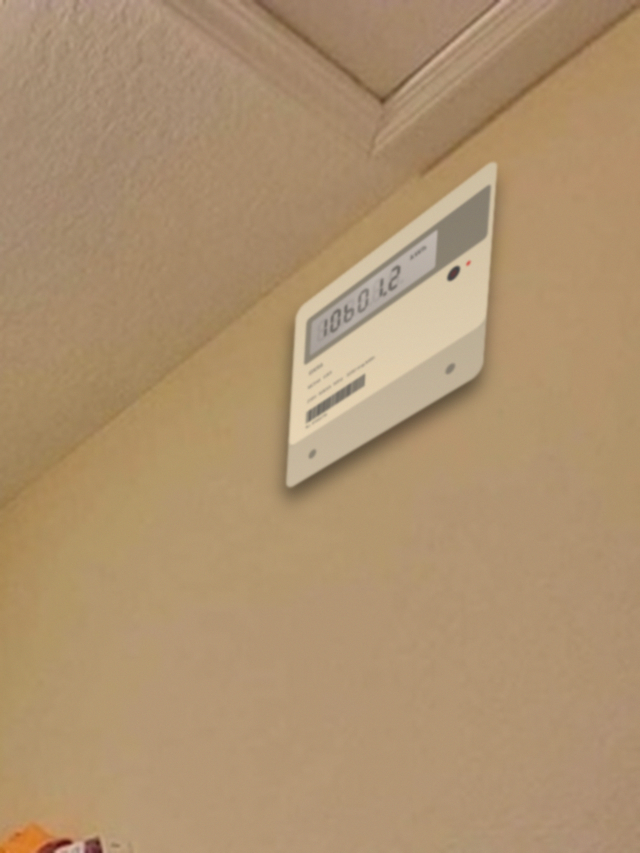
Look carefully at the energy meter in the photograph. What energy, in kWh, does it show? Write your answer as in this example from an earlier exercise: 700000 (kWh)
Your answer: 10601.2 (kWh)
